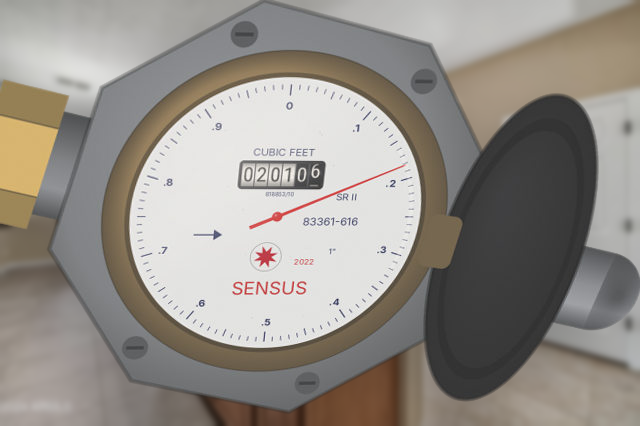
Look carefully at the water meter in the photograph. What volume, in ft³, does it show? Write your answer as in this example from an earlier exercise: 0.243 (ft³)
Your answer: 20106.18 (ft³)
